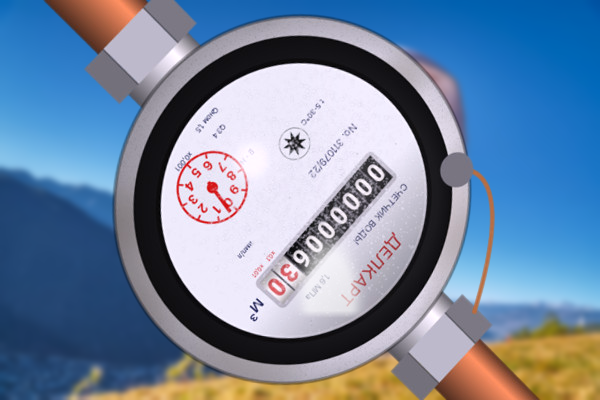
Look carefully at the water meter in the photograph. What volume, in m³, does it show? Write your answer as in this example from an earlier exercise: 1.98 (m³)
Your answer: 6.300 (m³)
